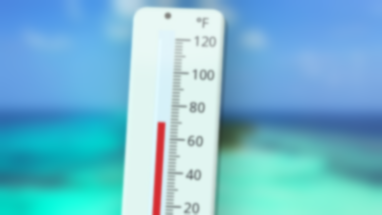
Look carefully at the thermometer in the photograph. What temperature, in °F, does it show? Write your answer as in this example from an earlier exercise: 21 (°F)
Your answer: 70 (°F)
